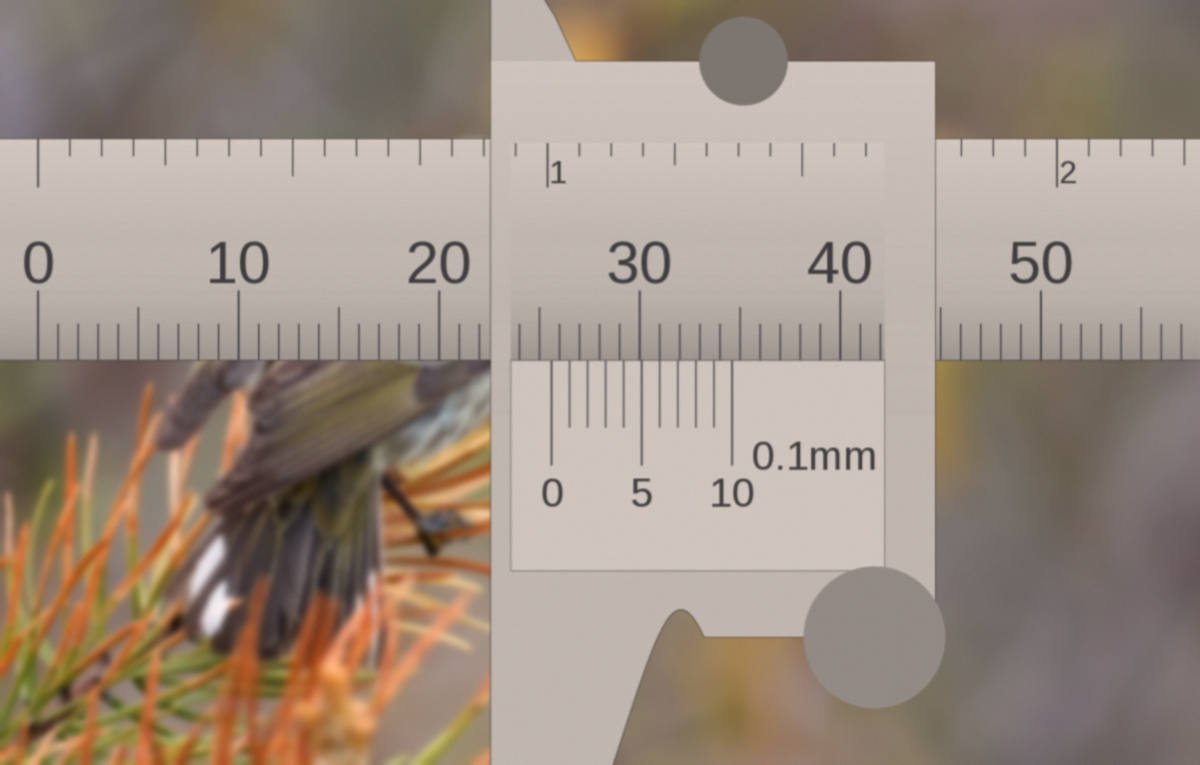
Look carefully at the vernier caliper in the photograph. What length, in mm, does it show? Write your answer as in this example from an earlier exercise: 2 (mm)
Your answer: 25.6 (mm)
